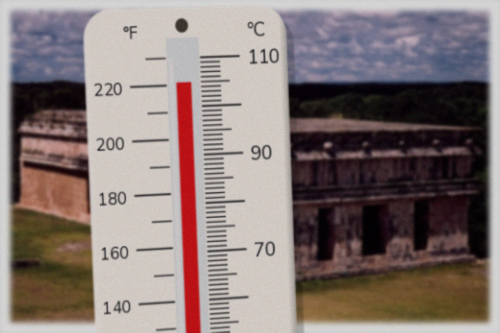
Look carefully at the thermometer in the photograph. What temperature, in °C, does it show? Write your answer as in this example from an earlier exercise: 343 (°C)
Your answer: 105 (°C)
